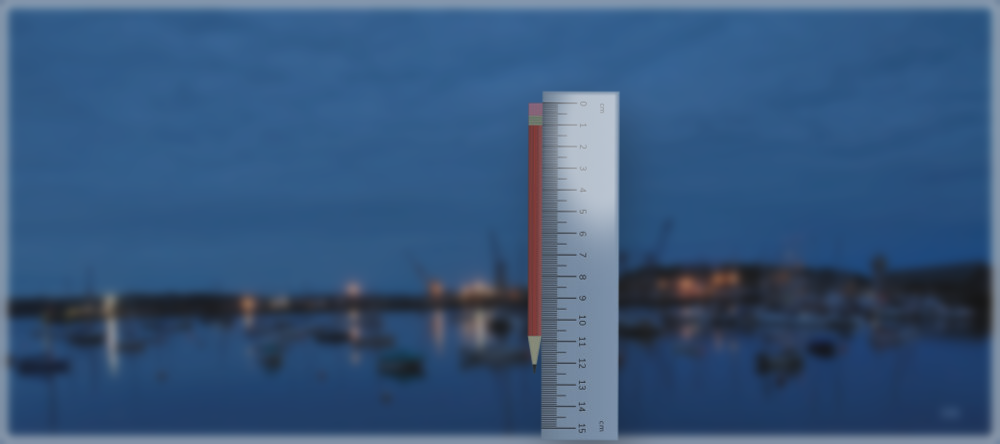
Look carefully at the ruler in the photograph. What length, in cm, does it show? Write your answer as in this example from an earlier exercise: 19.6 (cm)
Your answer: 12.5 (cm)
